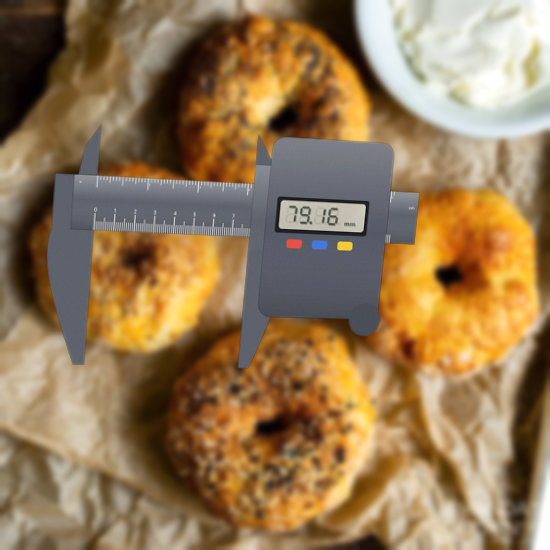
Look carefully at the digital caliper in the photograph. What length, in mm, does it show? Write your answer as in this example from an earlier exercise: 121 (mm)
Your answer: 79.16 (mm)
